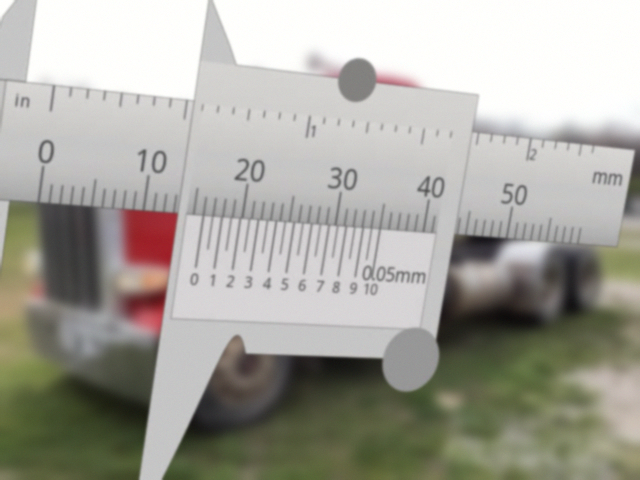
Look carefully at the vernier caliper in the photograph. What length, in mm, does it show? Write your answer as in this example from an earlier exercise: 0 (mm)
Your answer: 16.0 (mm)
